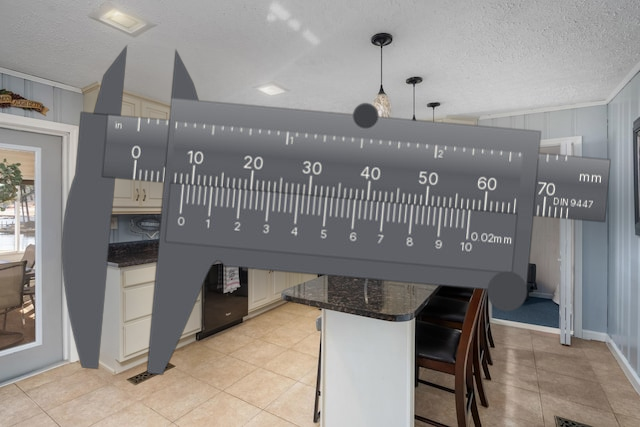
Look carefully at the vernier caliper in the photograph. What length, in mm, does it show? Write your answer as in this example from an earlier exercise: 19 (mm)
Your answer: 8.4 (mm)
